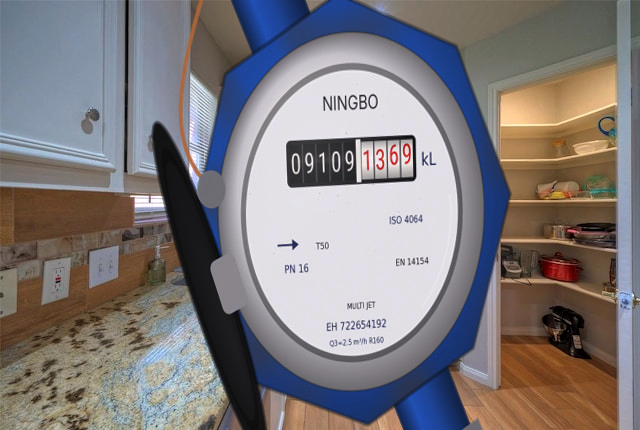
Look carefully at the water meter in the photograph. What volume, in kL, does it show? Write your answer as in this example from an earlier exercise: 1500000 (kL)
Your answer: 9109.1369 (kL)
